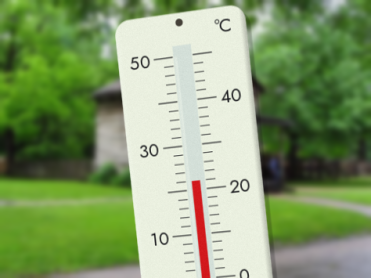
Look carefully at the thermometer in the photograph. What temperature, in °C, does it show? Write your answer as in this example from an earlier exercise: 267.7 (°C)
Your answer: 22 (°C)
